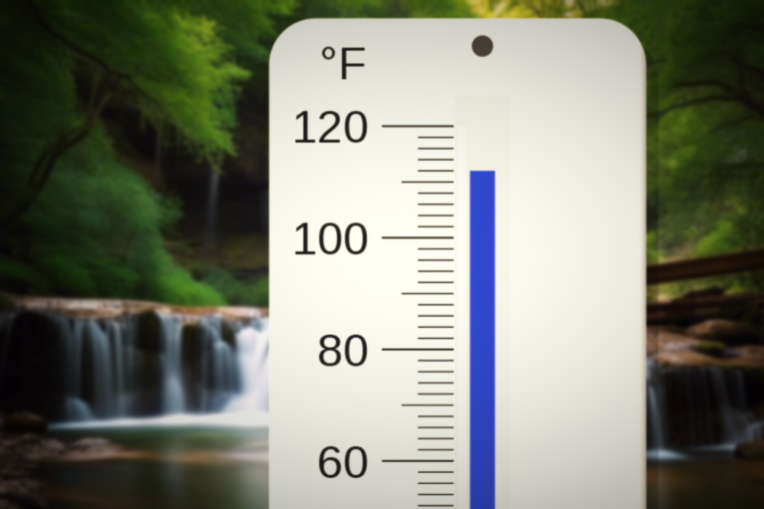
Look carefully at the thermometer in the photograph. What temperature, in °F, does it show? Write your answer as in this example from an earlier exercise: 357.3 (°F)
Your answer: 112 (°F)
